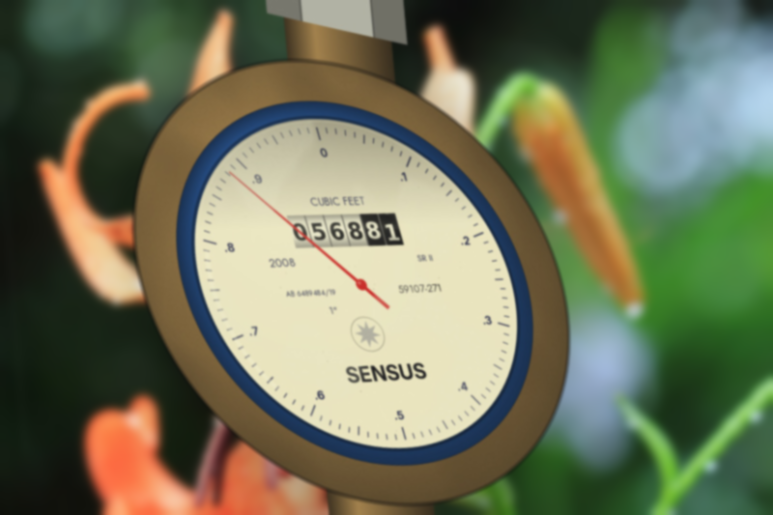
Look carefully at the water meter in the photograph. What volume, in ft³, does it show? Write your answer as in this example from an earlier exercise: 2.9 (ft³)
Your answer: 56880.88 (ft³)
